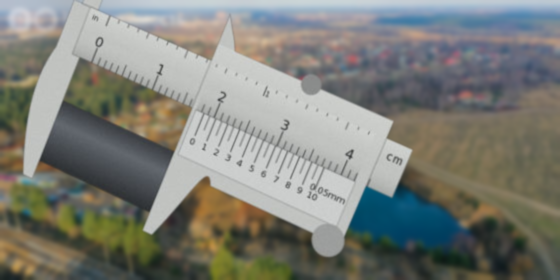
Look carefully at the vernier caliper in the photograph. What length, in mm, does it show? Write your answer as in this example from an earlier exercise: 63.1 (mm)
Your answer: 18.4 (mm)
